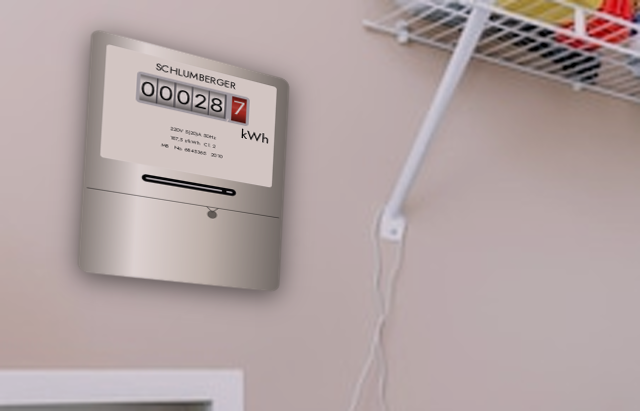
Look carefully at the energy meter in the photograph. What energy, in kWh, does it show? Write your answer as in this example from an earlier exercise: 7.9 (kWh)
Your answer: 28.7 (kWh)
